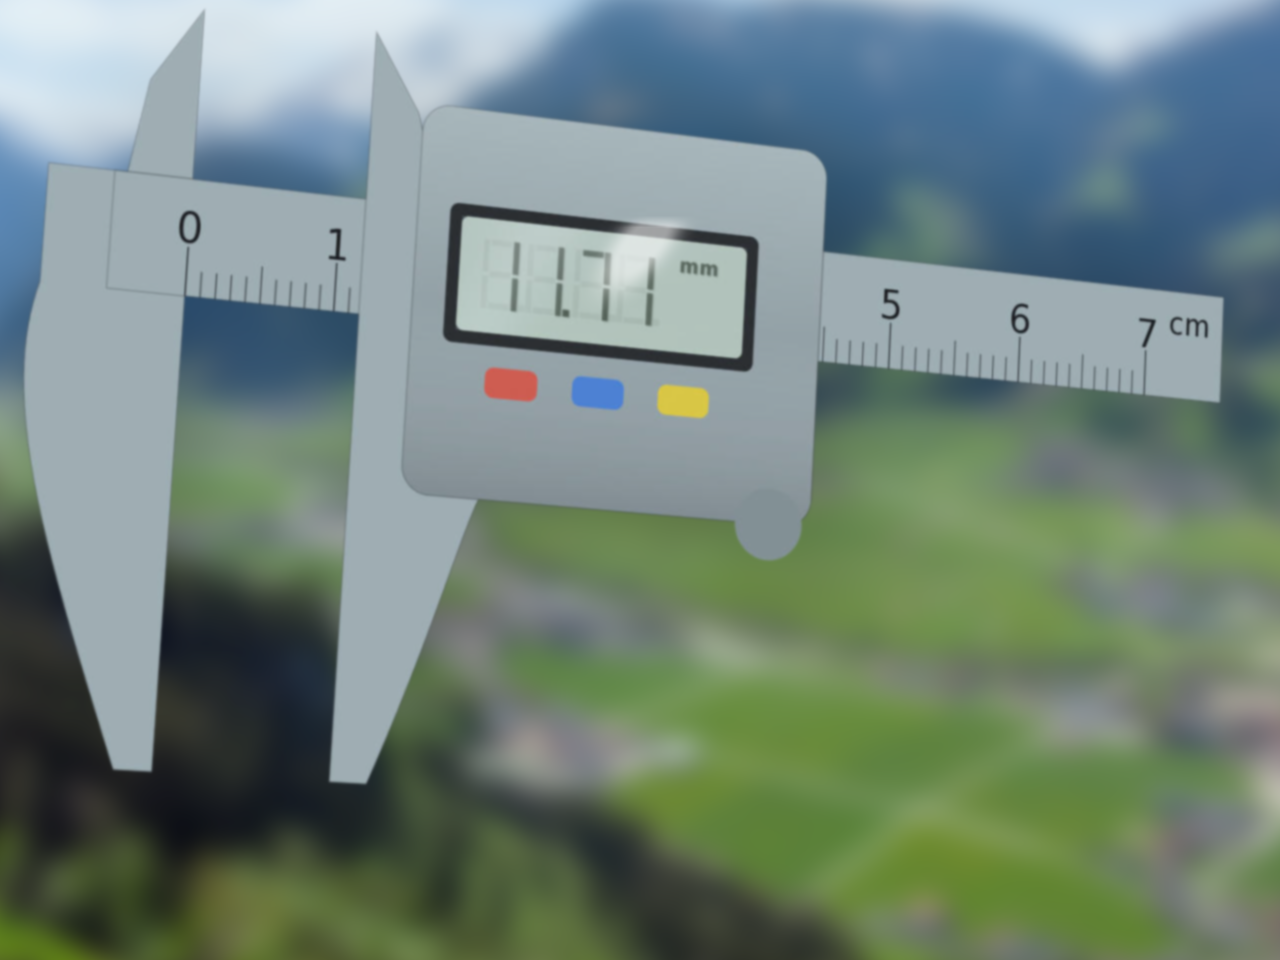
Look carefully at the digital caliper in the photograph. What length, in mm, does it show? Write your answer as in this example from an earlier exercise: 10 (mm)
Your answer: 11.71 (mm)
